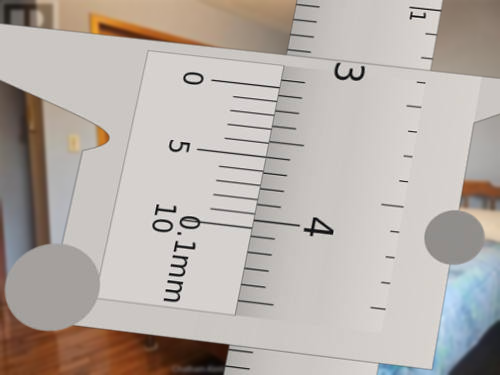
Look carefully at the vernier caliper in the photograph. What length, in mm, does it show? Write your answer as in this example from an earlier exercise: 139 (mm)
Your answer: 31.5 (mm)
